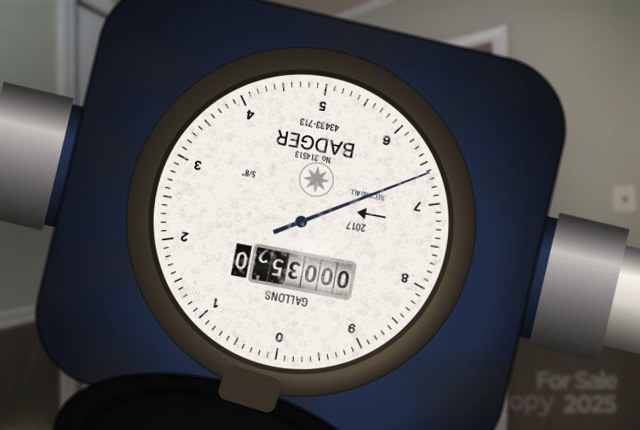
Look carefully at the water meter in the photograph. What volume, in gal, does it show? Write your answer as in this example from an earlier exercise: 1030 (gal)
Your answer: 3516.6 (gal)
